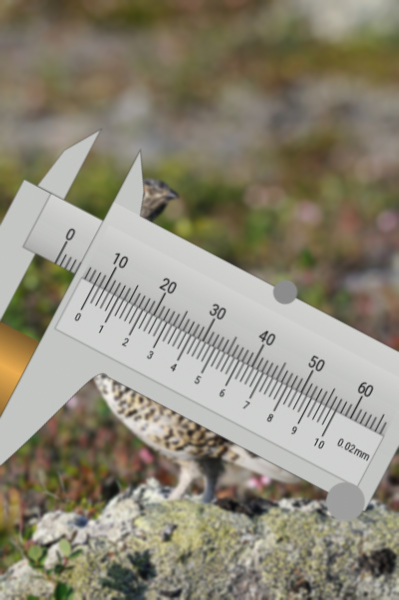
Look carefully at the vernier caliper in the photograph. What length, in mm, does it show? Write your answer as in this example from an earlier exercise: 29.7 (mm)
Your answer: 8.0 (mm)
